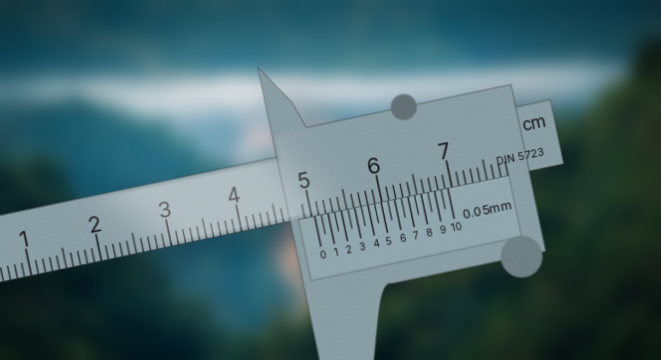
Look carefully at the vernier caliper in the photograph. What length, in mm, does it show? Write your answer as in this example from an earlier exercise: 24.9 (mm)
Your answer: 50.4 (mm)
